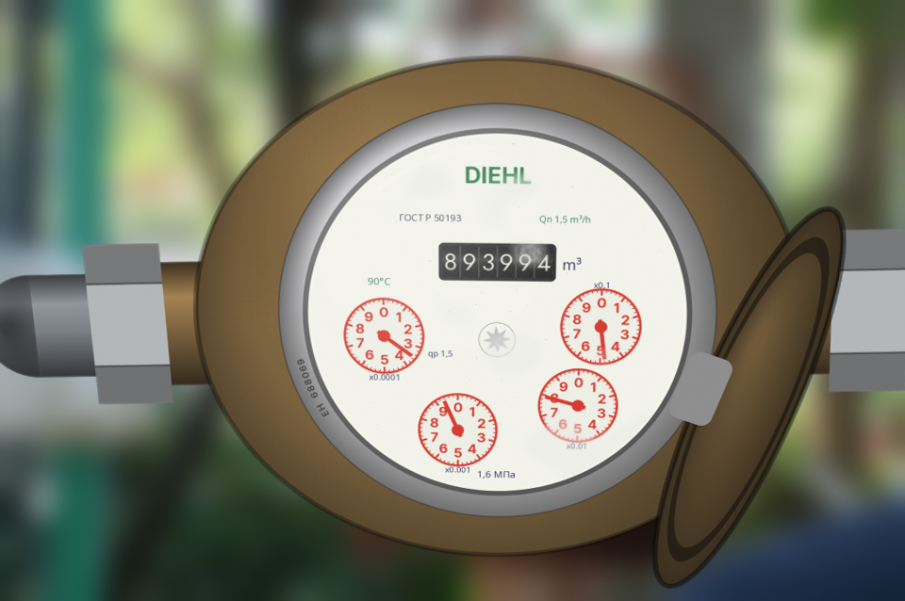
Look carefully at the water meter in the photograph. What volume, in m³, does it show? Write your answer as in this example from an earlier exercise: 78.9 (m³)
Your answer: 893994.4793 (m³)
